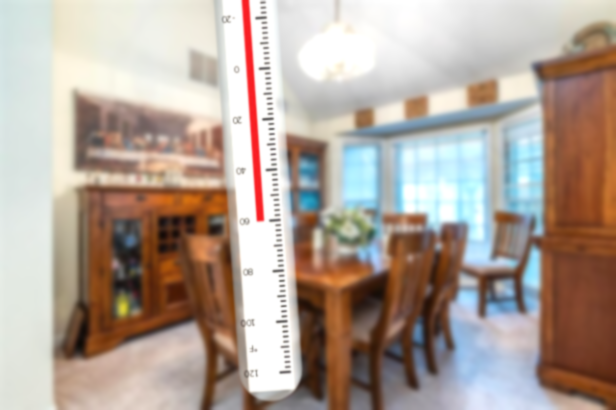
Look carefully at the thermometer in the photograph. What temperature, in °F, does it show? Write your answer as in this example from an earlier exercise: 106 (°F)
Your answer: 60 (°F)
